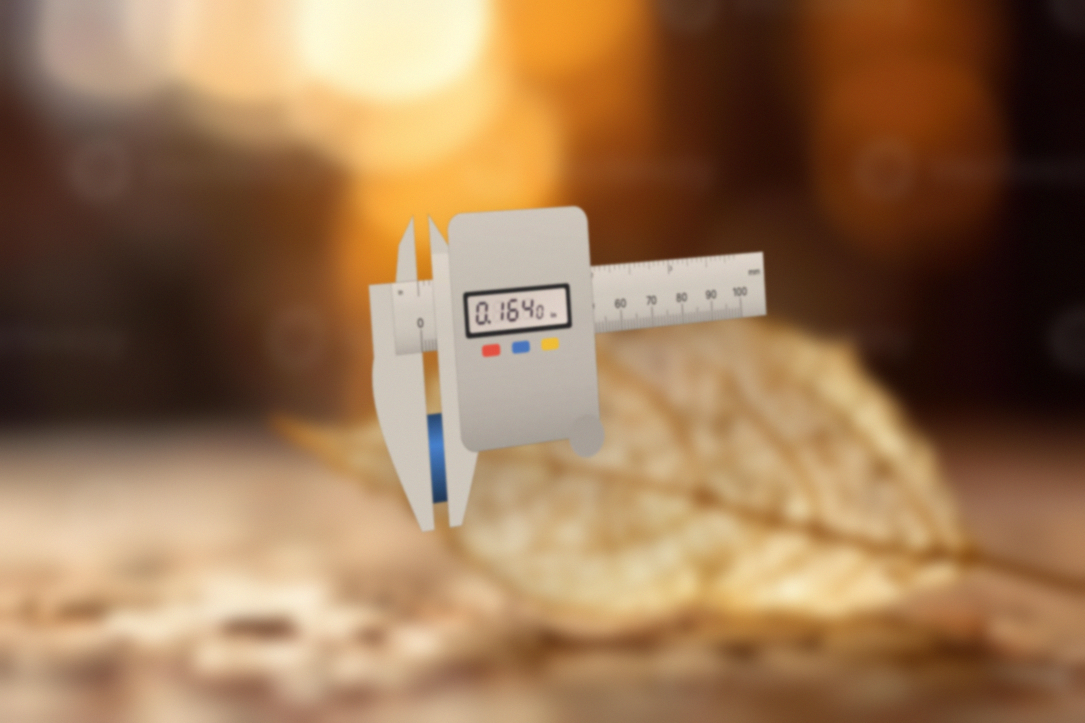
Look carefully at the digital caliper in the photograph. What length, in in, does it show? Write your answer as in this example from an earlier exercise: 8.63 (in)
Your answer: 0.1640 (in)
